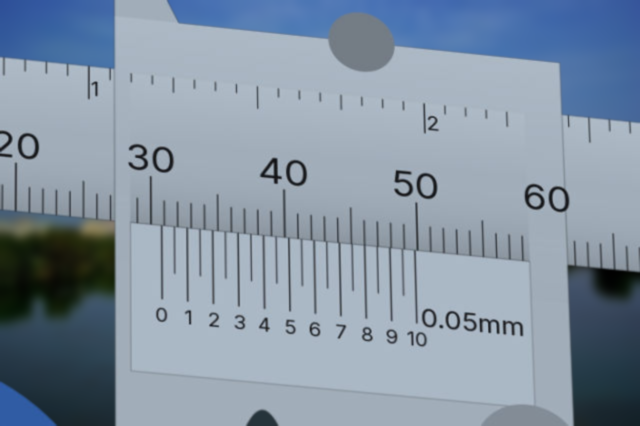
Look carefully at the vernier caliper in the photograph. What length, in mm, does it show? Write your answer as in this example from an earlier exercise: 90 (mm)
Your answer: 30.8 (mm)
